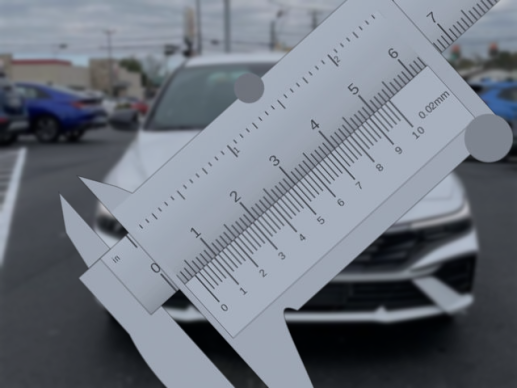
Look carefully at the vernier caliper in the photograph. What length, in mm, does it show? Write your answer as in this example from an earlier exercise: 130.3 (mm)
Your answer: 4.6 (mm)
